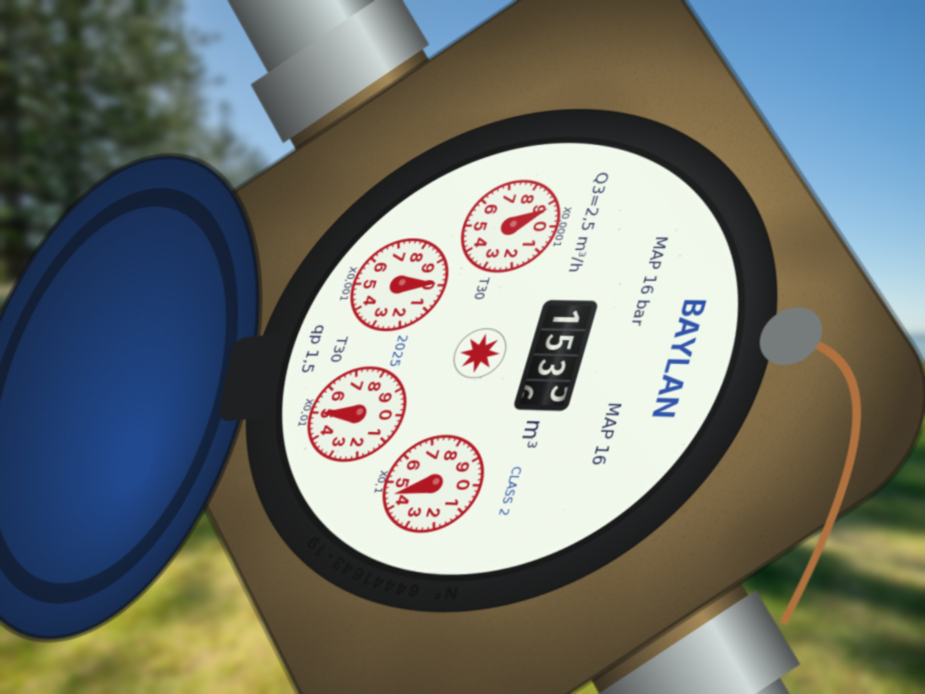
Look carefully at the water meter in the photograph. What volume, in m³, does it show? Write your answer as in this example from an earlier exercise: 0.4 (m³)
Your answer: 1535.4499 (m³)
